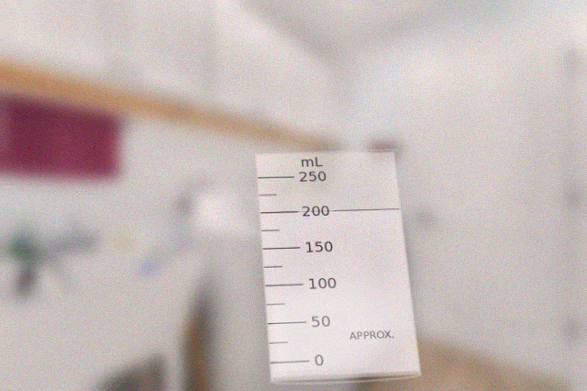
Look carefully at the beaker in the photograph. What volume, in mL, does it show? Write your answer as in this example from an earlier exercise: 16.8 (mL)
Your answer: 200 (mL)
